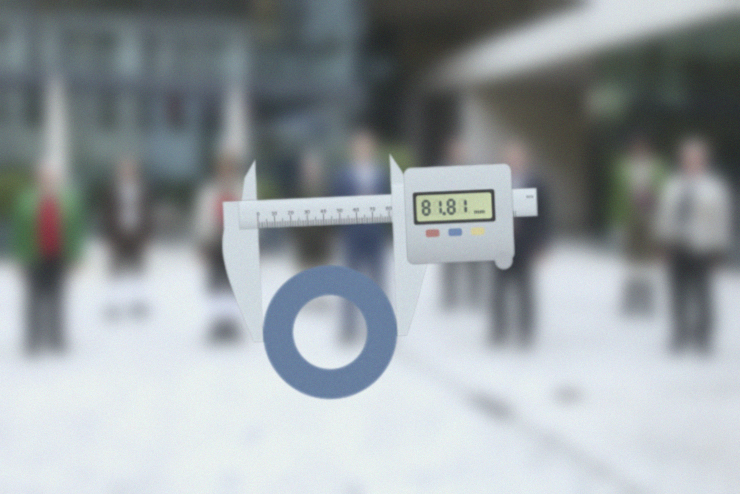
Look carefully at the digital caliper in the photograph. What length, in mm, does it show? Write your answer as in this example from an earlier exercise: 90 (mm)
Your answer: 81.81 (mm)
